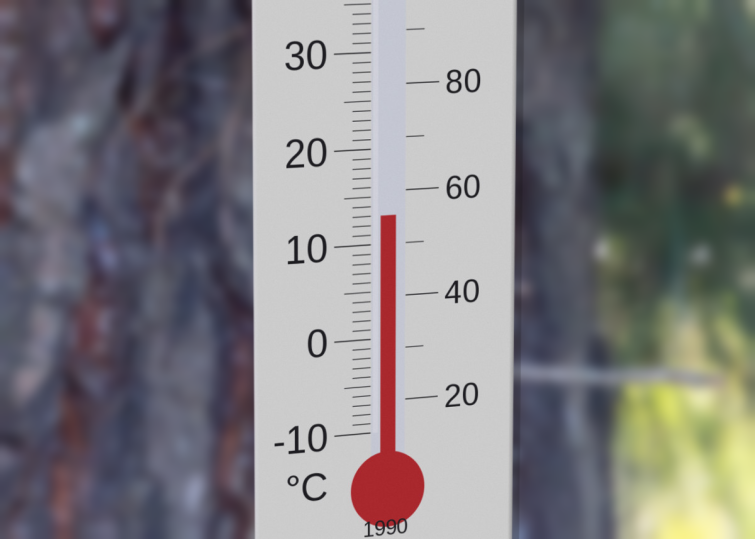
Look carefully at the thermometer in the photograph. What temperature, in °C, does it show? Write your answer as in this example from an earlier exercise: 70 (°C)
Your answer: 13 (°C)
